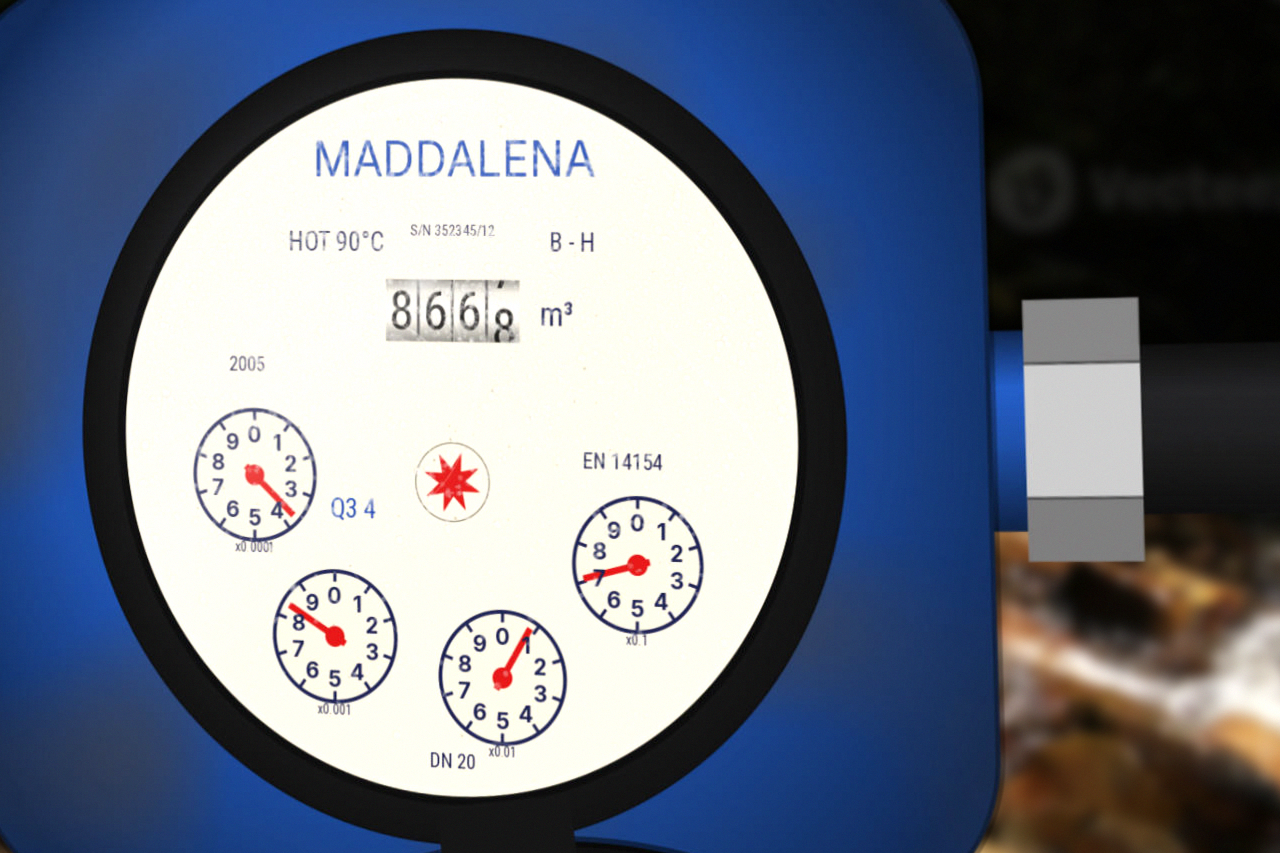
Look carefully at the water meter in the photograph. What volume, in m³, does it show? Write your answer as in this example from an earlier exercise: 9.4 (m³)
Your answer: 8667.7083 (m³)
